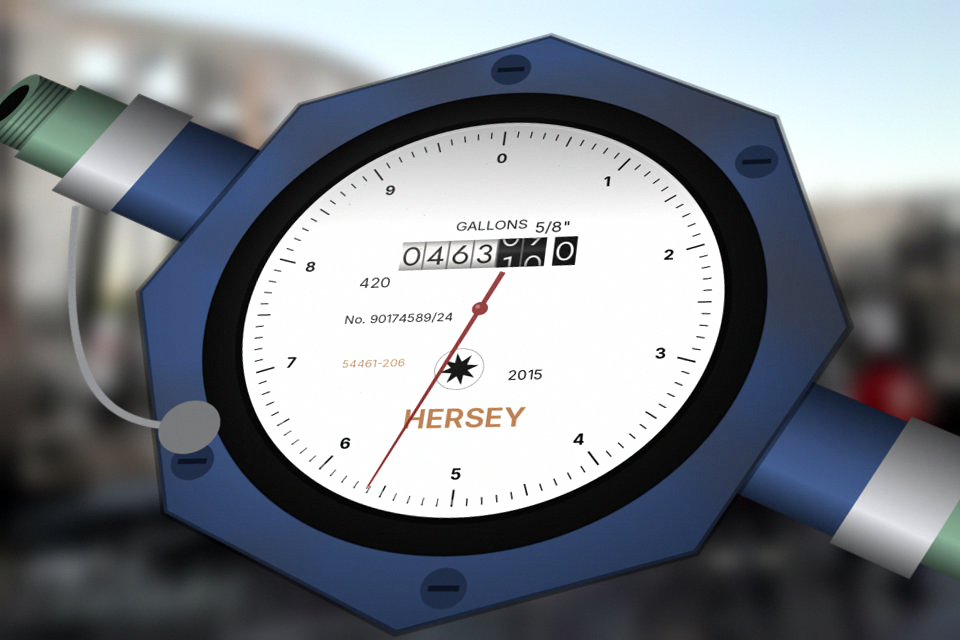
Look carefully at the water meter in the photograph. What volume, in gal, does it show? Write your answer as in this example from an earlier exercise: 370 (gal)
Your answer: 463095.6 (gal)
